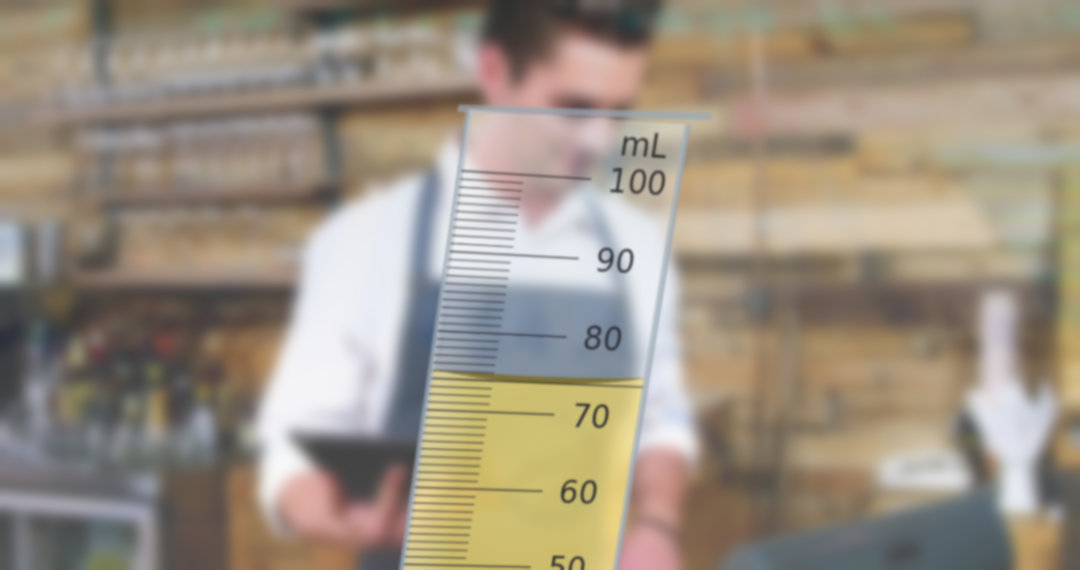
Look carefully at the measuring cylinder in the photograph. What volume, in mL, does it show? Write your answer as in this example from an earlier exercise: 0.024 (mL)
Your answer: 74 (mL)
